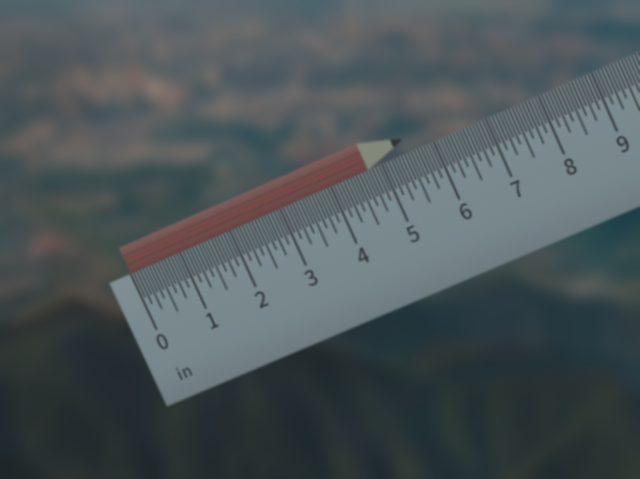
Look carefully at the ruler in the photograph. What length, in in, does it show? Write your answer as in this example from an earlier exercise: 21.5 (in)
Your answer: 5.5 (in)
